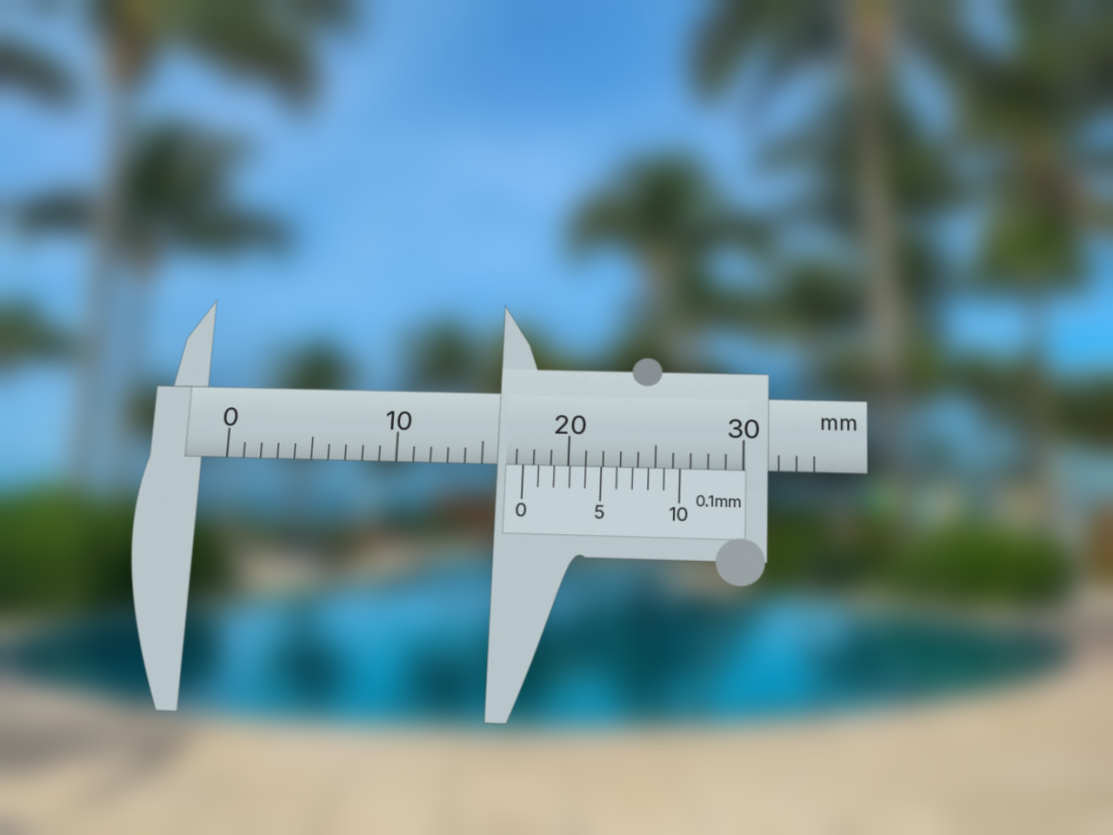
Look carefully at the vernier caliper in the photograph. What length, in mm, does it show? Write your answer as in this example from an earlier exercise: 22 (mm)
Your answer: 17.4 (mm)
